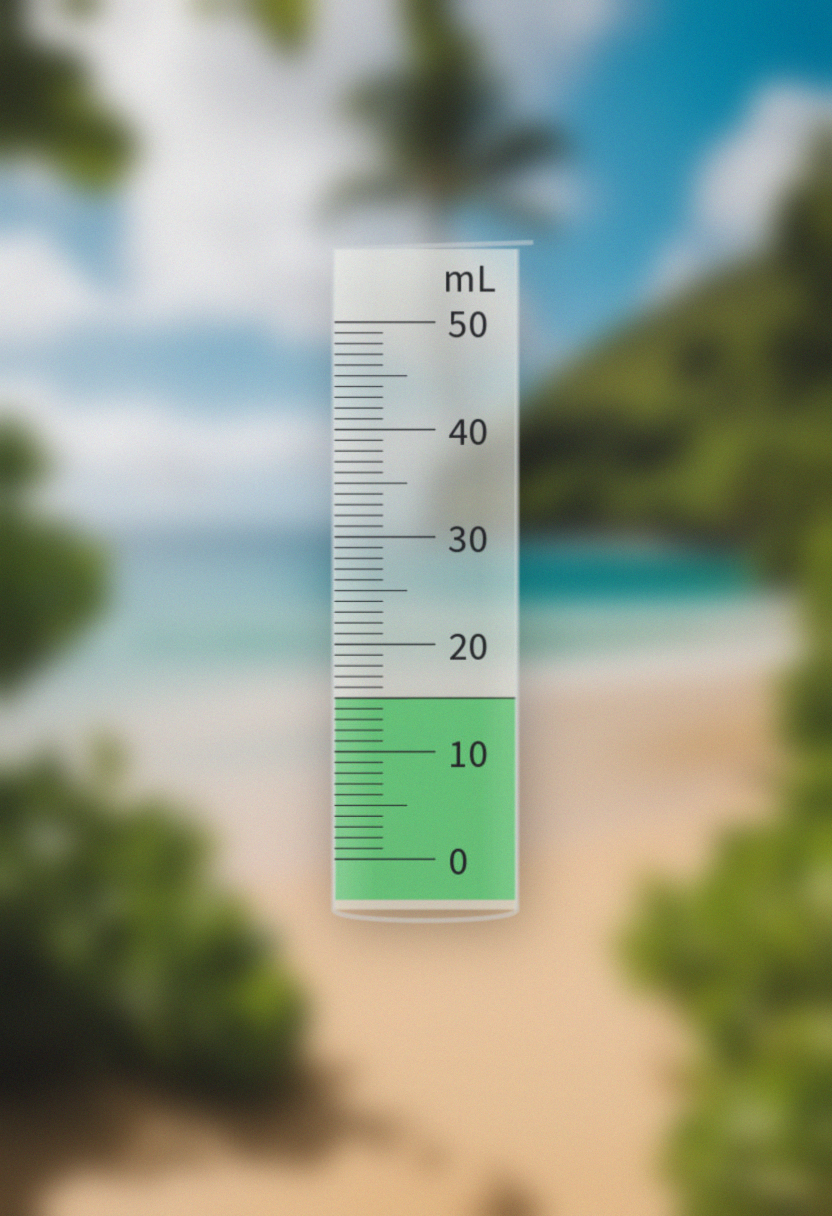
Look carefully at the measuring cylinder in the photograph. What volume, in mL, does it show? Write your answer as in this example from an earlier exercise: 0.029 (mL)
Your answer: 15 (mL)
